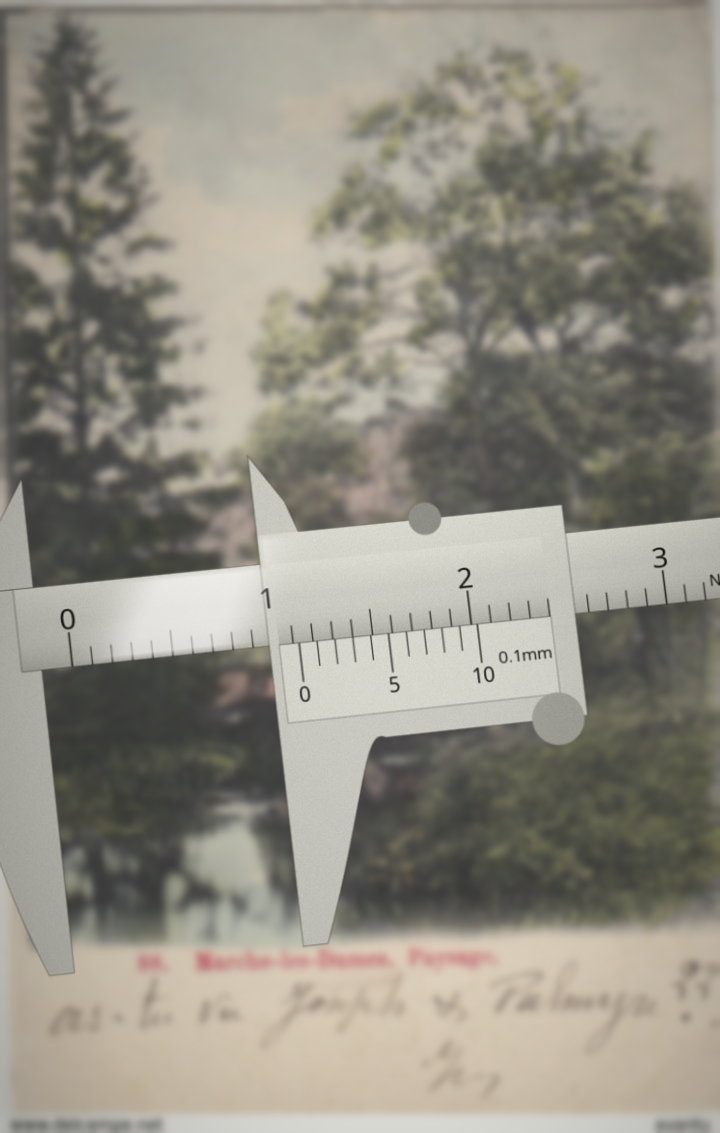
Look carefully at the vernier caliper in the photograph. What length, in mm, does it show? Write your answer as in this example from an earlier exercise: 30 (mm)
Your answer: 11.3 (mm)
